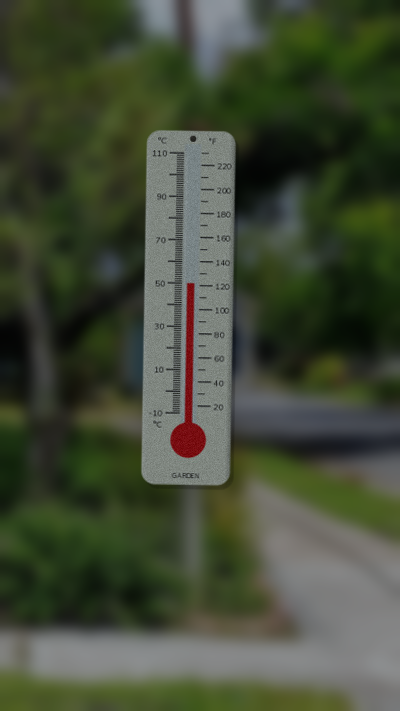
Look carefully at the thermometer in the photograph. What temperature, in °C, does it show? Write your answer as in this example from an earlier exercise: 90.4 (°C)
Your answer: 50 (°C)
